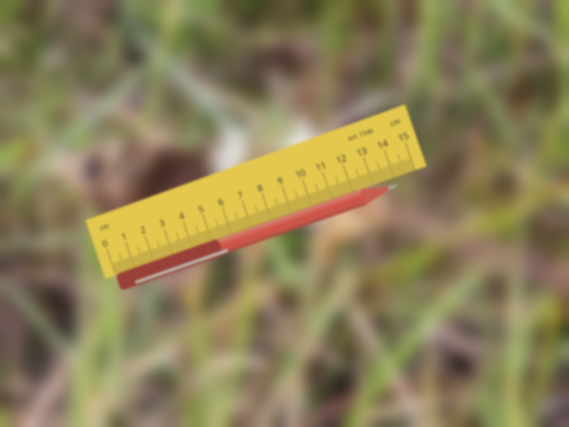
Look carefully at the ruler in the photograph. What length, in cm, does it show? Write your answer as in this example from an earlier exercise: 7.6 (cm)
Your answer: 14 (cm)
